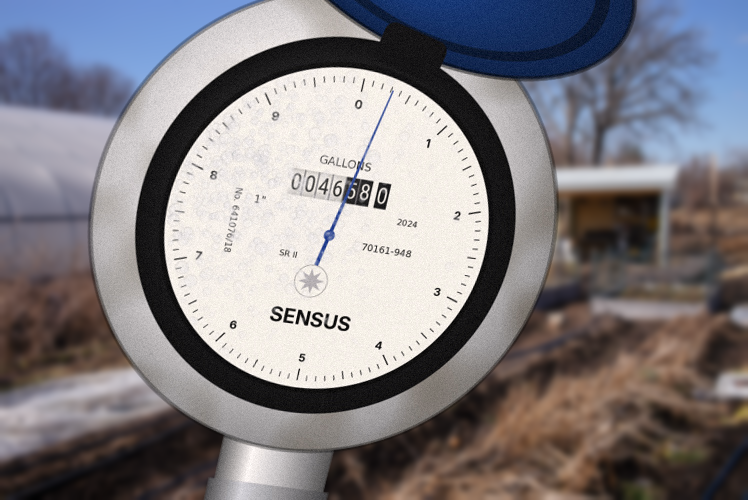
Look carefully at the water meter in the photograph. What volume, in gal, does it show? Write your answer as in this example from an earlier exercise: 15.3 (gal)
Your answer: 46580.3 (gal)
